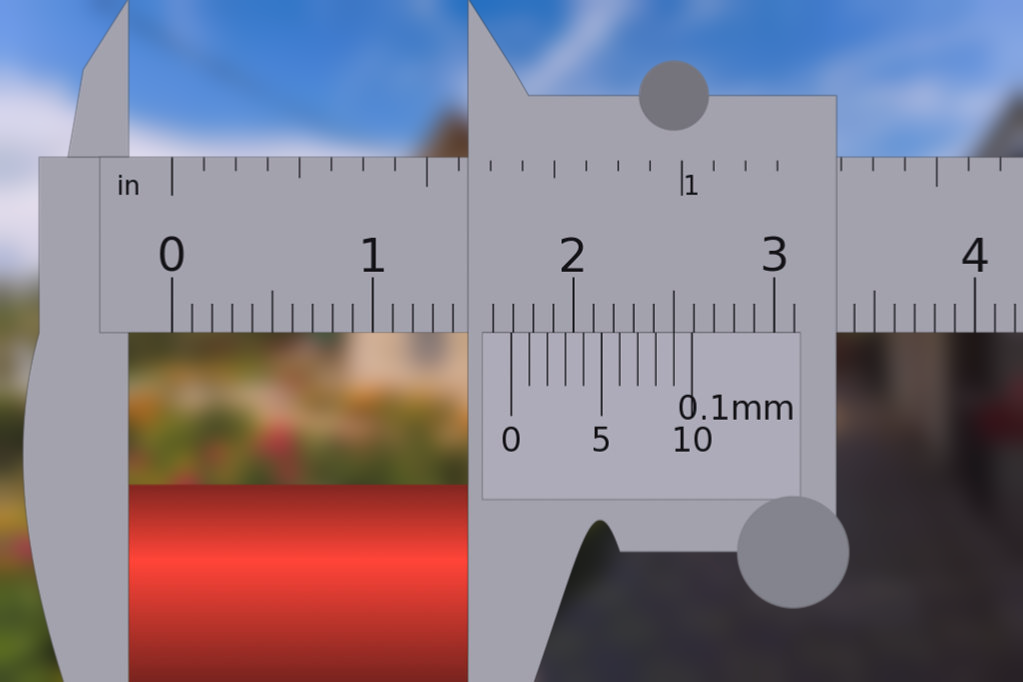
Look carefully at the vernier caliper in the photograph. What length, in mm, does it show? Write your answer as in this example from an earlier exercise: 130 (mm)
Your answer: 16.9 (mm)
